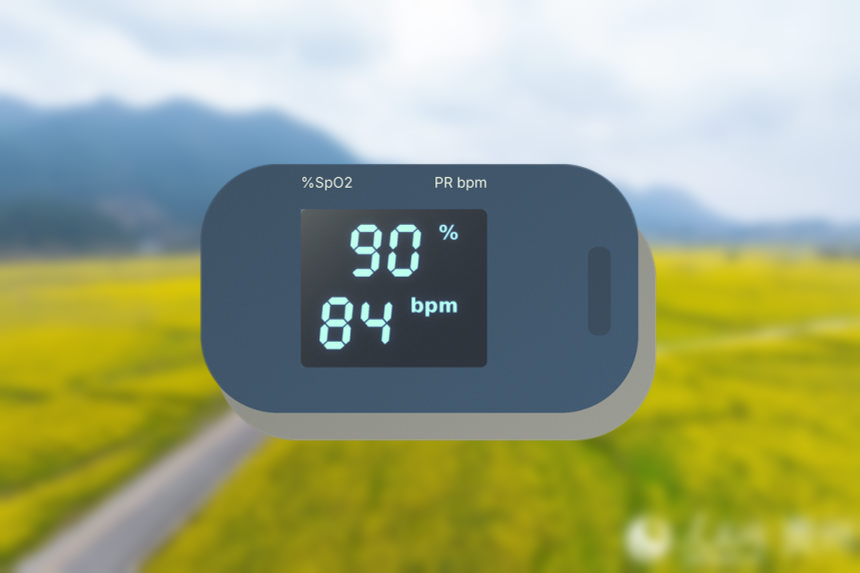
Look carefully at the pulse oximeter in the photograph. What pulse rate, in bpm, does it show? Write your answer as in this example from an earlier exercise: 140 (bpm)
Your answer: 84 (bpm)
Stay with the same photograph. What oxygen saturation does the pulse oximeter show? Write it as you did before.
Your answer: 90 (%)
